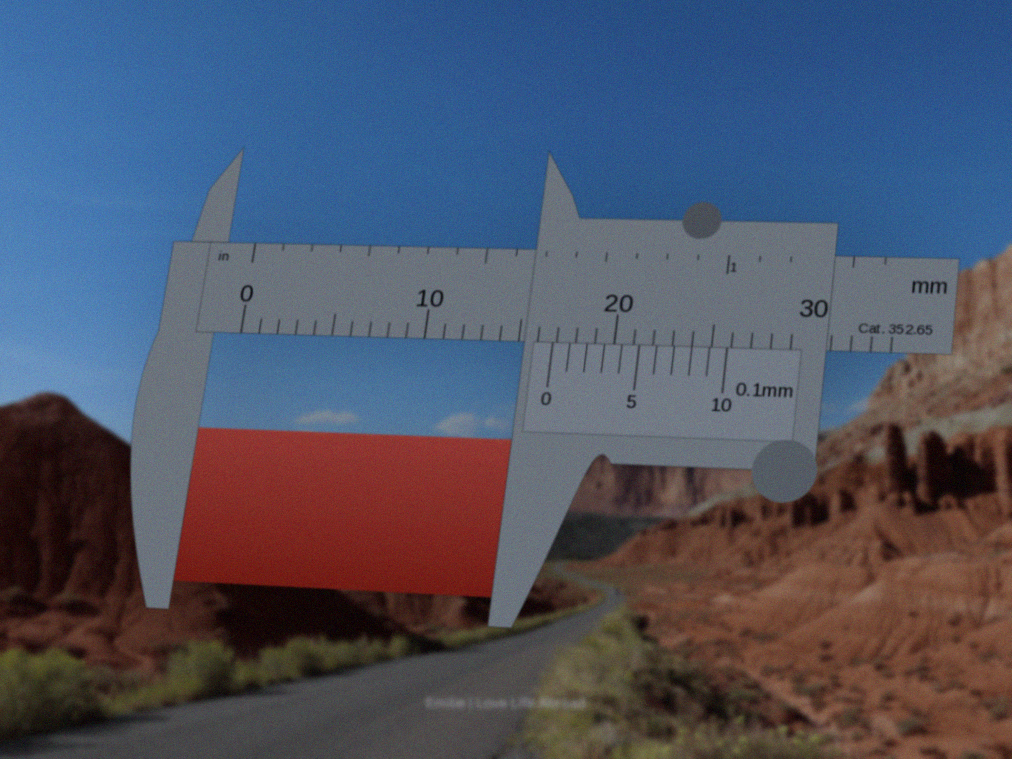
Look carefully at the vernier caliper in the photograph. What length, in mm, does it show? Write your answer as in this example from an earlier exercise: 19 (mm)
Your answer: 16.8 (mm)
